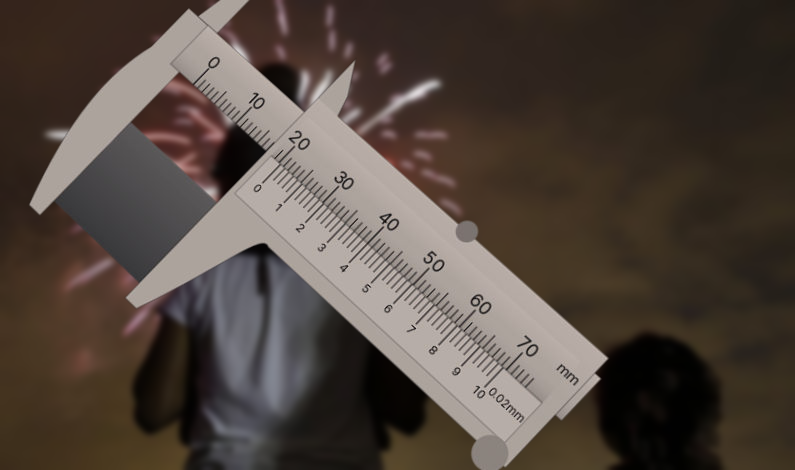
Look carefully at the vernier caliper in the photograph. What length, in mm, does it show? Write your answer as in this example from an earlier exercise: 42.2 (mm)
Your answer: 20.4 (mm)
